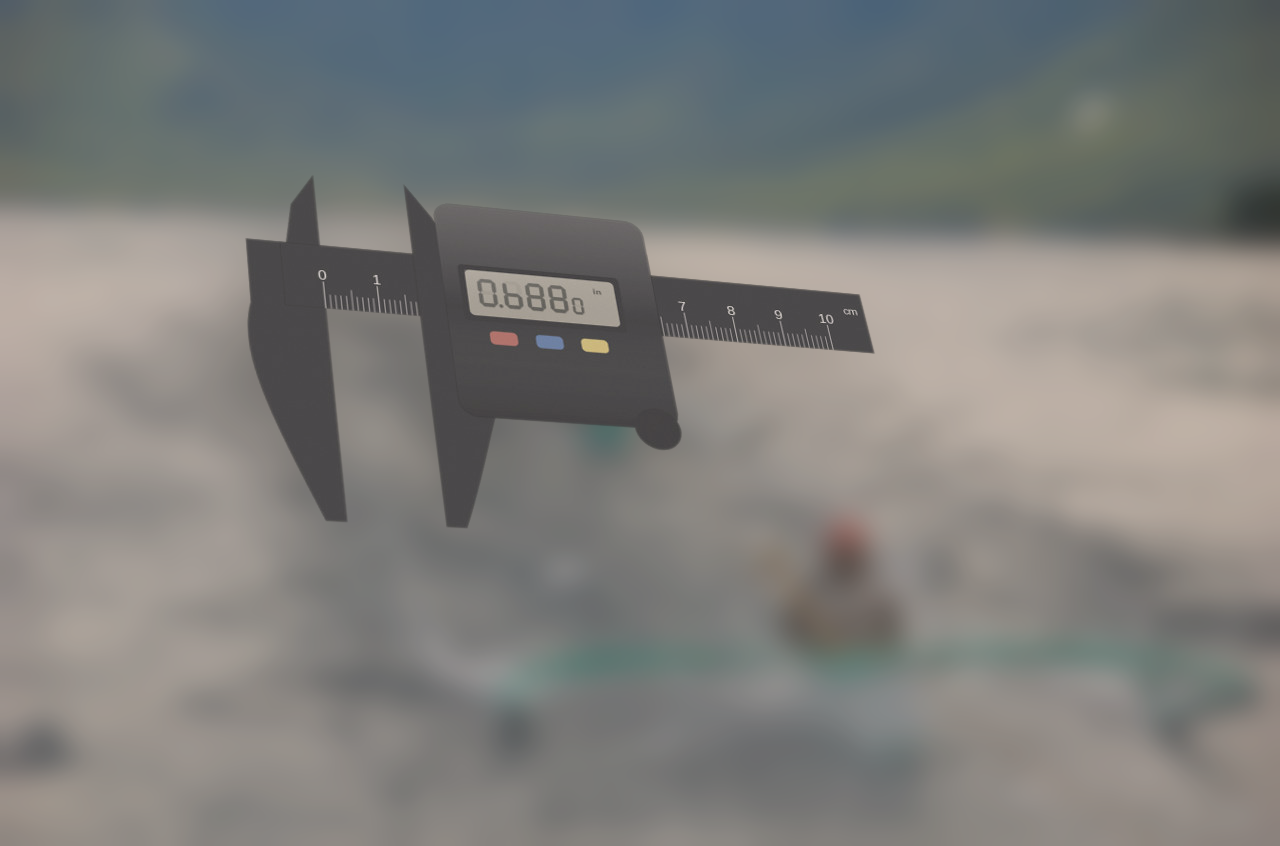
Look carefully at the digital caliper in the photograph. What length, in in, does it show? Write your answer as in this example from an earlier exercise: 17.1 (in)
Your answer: 0.6880 (in)
